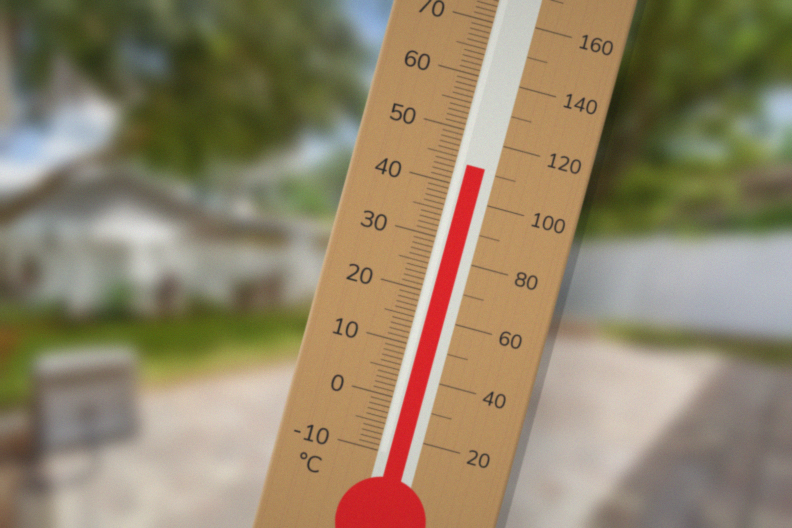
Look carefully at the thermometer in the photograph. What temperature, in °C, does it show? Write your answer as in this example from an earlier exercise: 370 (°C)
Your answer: 44 (°C)
